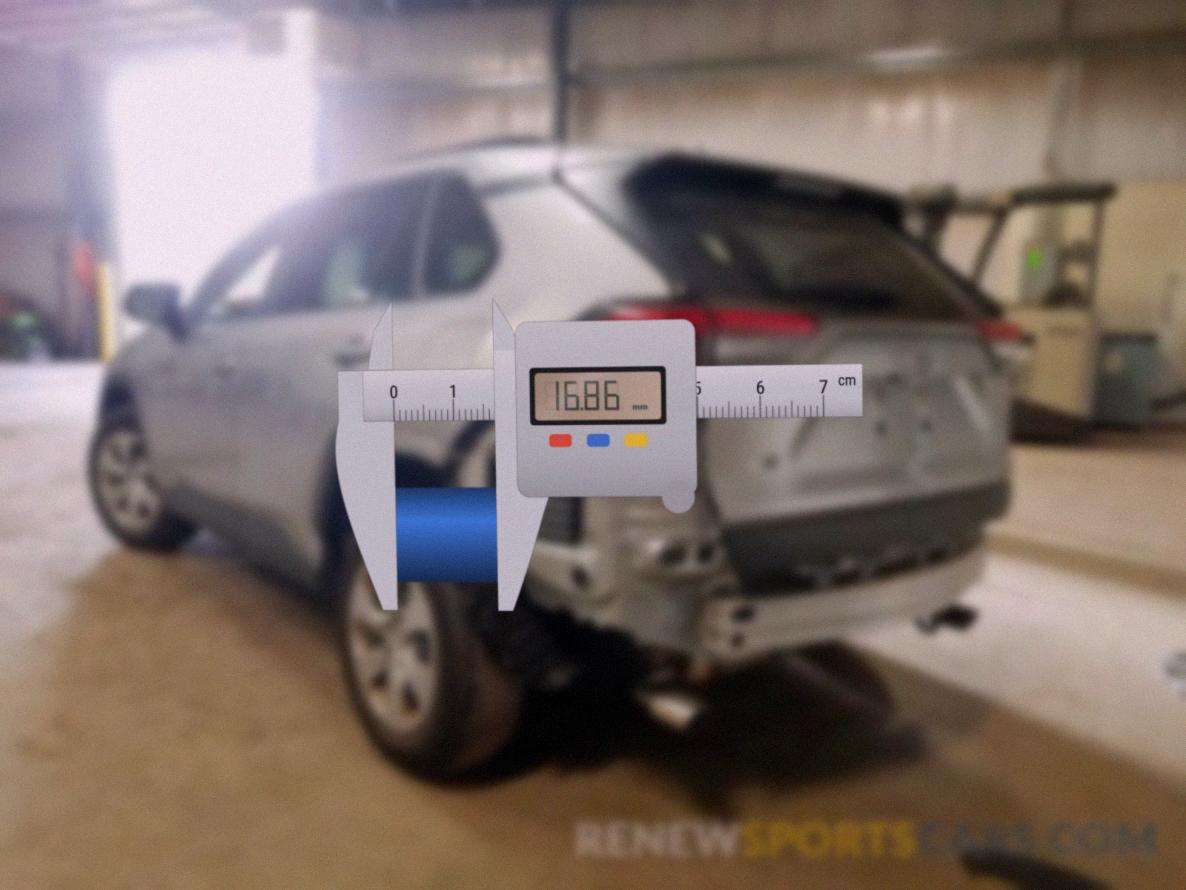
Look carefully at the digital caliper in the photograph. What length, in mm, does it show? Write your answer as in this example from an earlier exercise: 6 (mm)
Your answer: 16.86 (mm)
